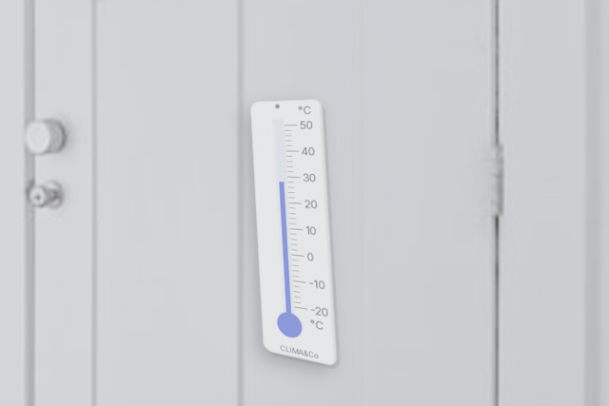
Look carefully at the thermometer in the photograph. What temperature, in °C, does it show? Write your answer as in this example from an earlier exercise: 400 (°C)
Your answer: 28 (°C)
